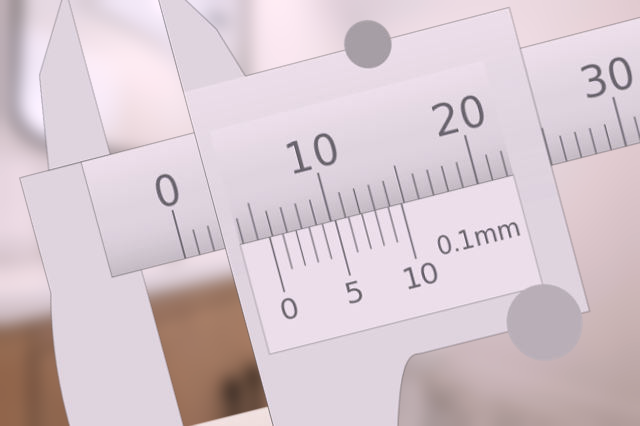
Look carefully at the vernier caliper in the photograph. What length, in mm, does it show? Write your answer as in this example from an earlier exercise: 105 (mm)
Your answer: 5.8 (mm)
